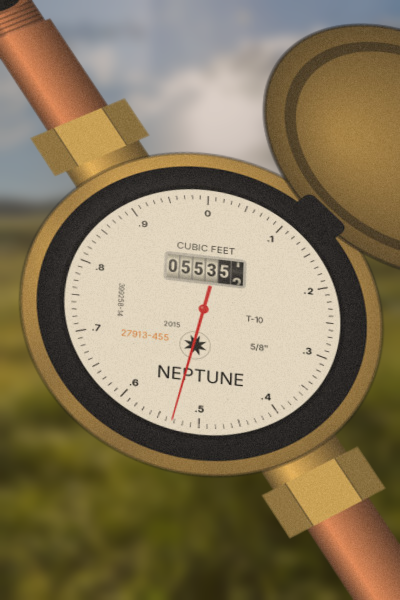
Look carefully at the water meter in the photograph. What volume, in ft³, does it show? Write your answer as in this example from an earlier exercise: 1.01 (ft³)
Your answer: 55351.53 (ft³)
